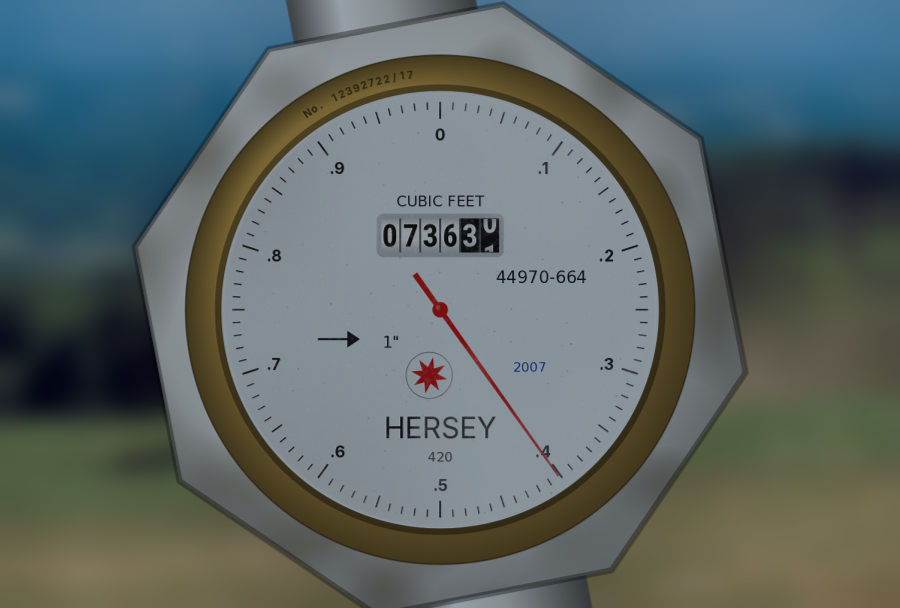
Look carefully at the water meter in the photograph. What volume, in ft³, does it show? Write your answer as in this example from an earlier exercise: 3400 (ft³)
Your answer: 73630.40 (ft³)
